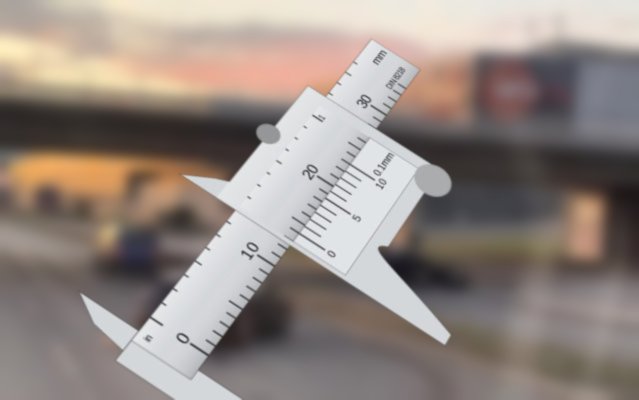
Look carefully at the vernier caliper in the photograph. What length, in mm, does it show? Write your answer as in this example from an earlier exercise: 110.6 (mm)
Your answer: 14.0 (mm)
